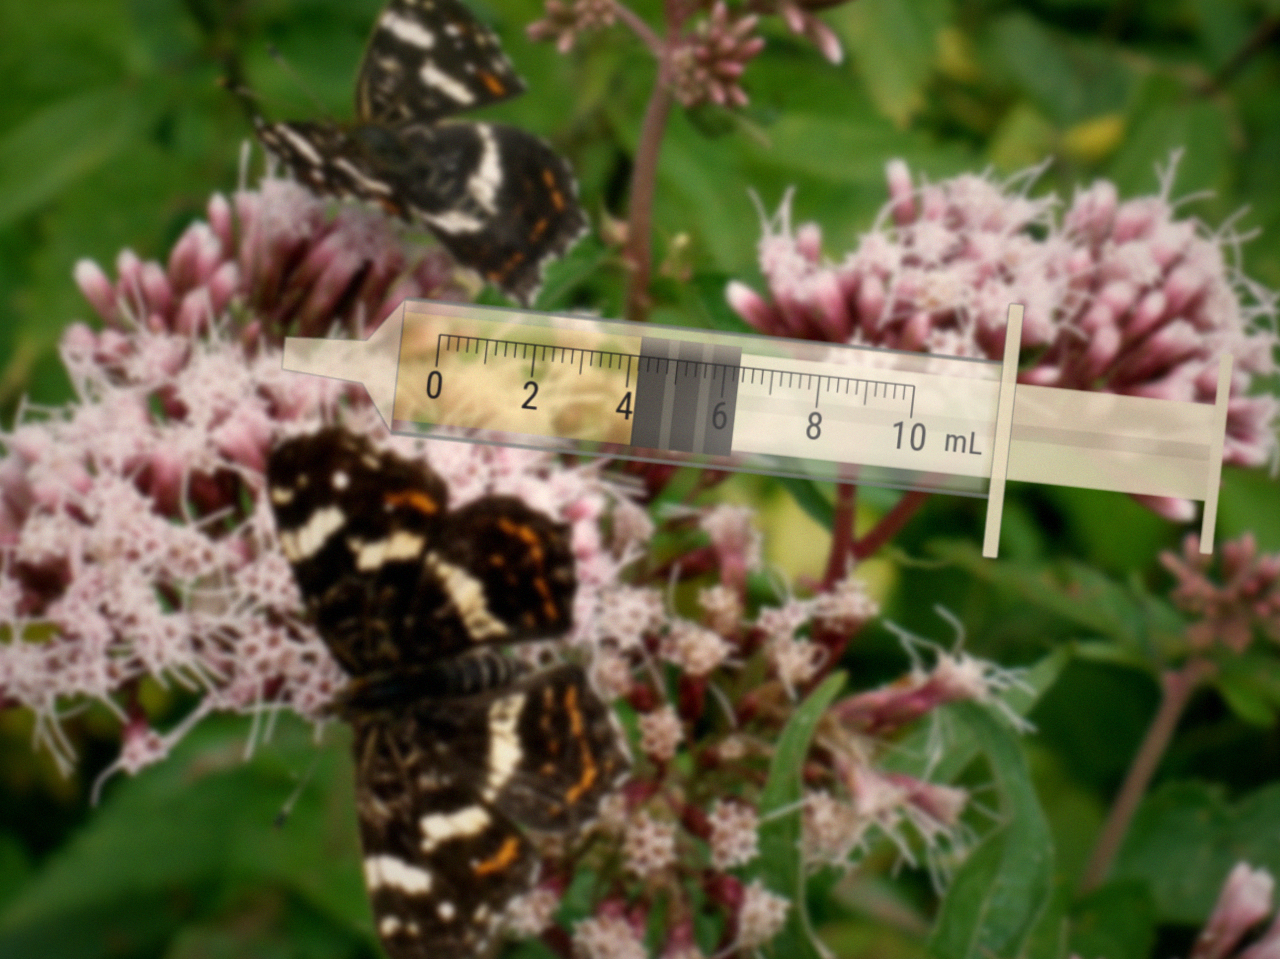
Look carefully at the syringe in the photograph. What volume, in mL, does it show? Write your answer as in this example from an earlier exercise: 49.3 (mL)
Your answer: 4.2 (mL)
